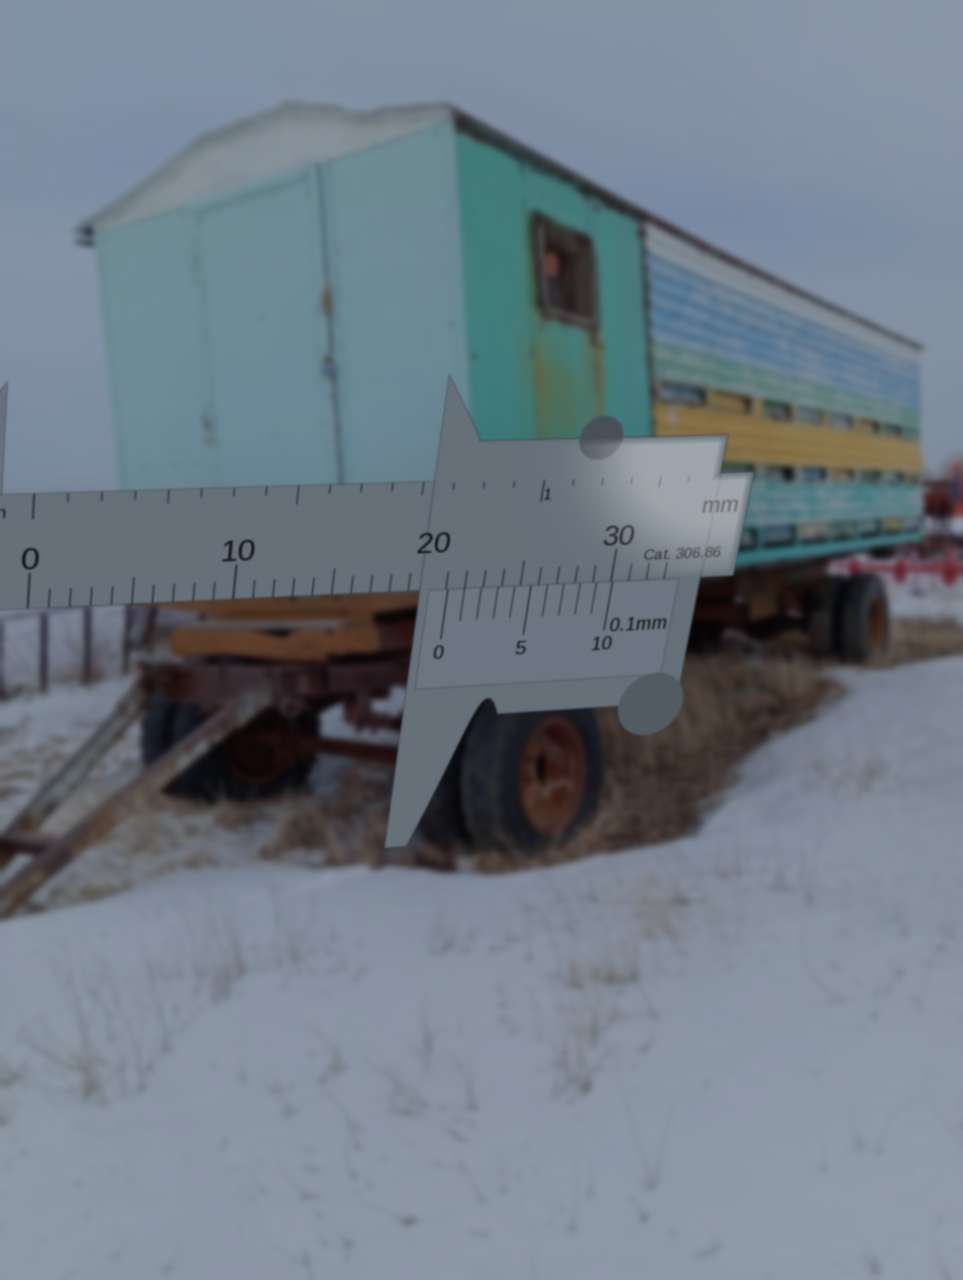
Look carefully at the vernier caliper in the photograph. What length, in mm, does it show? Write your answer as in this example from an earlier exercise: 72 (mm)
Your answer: 21.1 (mm)
